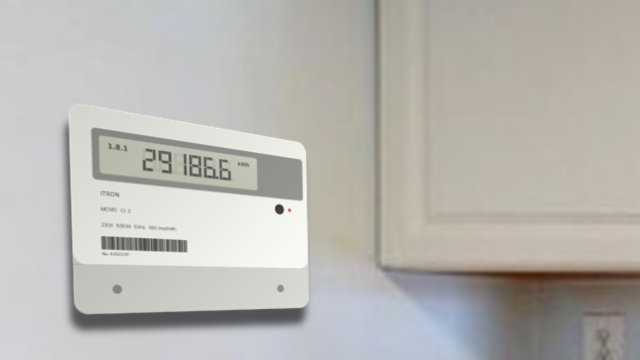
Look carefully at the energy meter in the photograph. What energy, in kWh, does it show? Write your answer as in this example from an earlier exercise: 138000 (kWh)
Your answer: 29186.6 (kWh)
